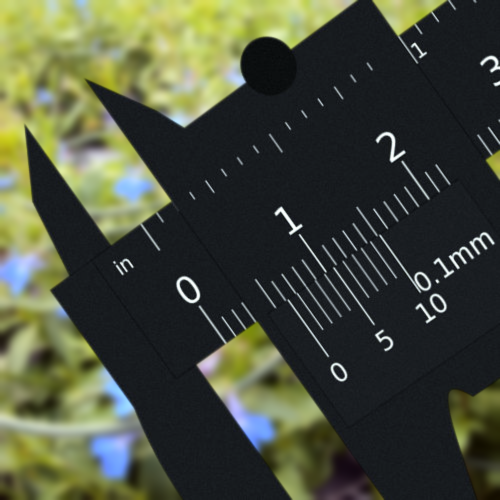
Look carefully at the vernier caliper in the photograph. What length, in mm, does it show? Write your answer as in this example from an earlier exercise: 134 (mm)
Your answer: 6.2 (mm)
